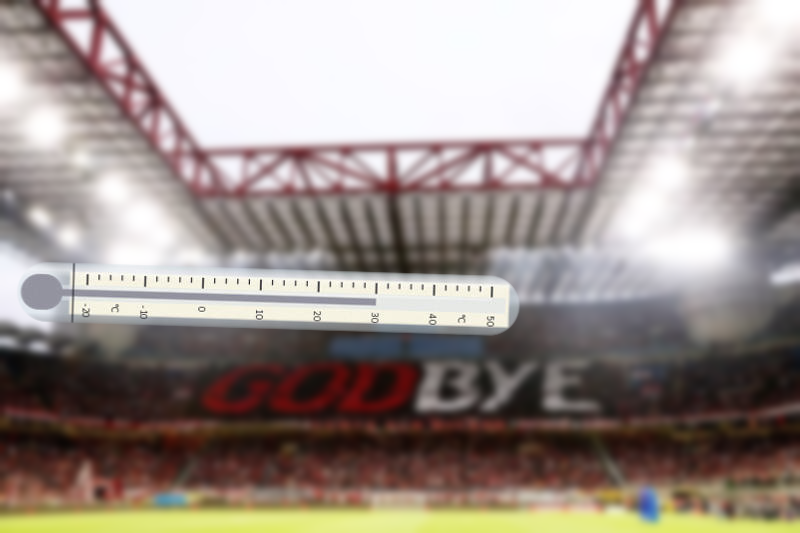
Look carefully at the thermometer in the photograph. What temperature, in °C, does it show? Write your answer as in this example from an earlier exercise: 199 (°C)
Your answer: 30 (°C)
